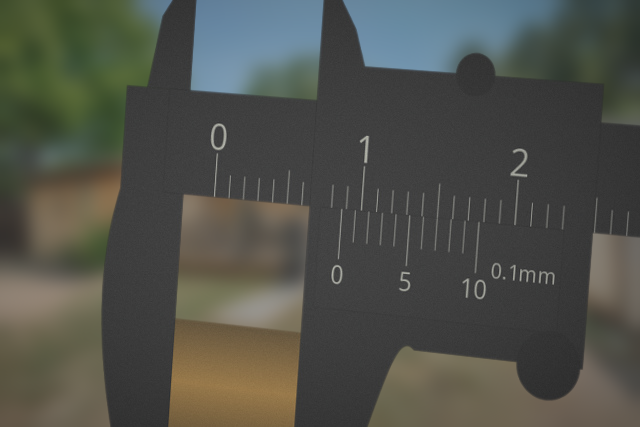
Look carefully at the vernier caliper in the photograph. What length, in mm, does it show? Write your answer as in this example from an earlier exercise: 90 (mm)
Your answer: 8.7 (mm)
